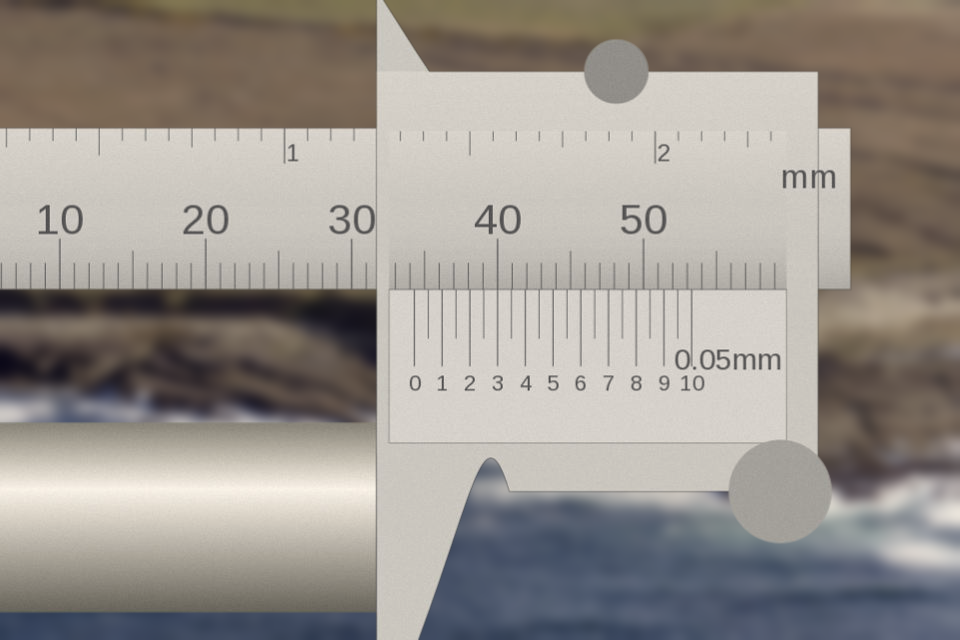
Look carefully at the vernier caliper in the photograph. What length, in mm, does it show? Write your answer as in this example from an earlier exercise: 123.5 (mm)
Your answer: 34.3 (mm)
